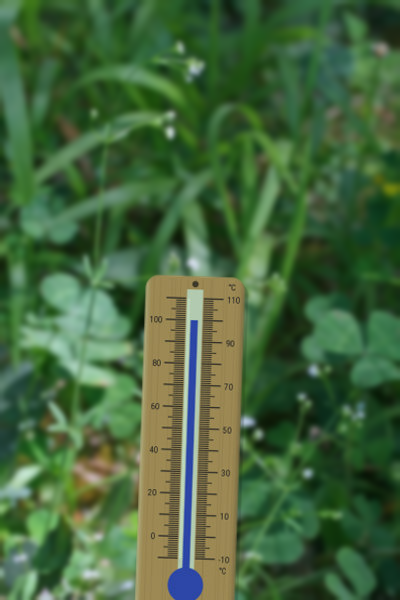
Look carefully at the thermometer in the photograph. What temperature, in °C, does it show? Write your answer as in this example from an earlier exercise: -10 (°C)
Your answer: 100 (°C)
